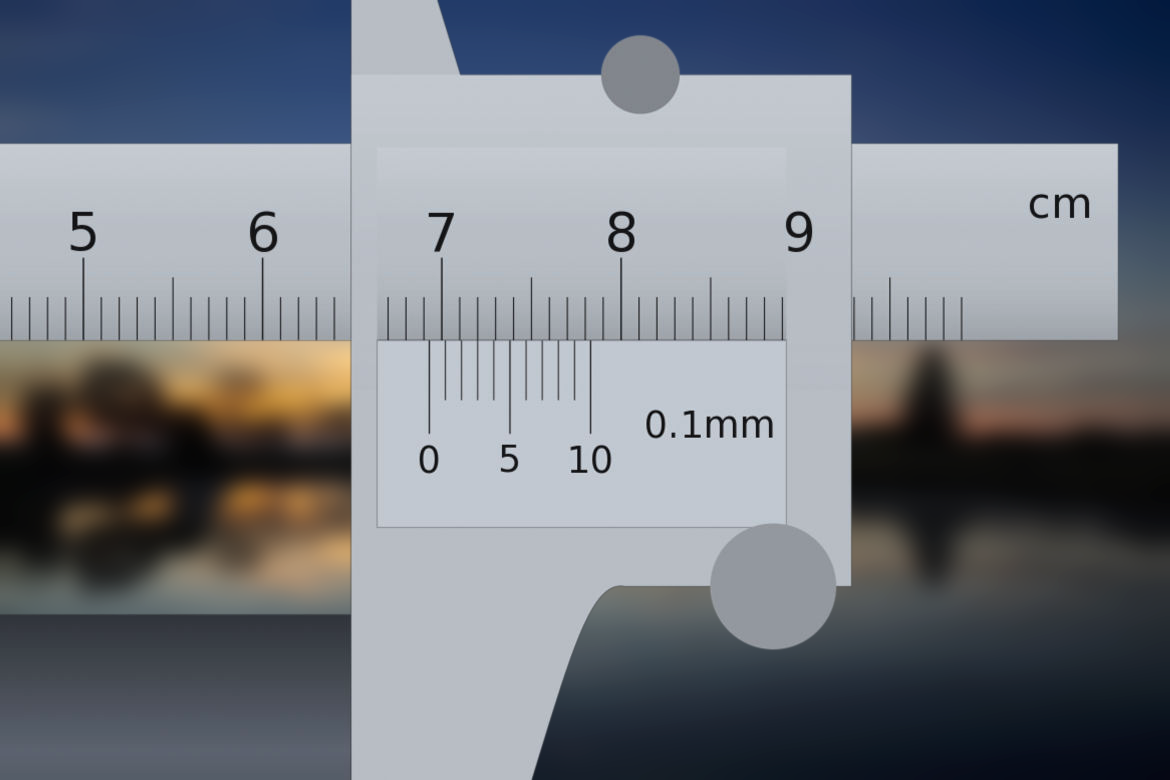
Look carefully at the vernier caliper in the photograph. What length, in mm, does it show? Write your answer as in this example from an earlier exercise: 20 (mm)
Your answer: 69.3 (mm)
